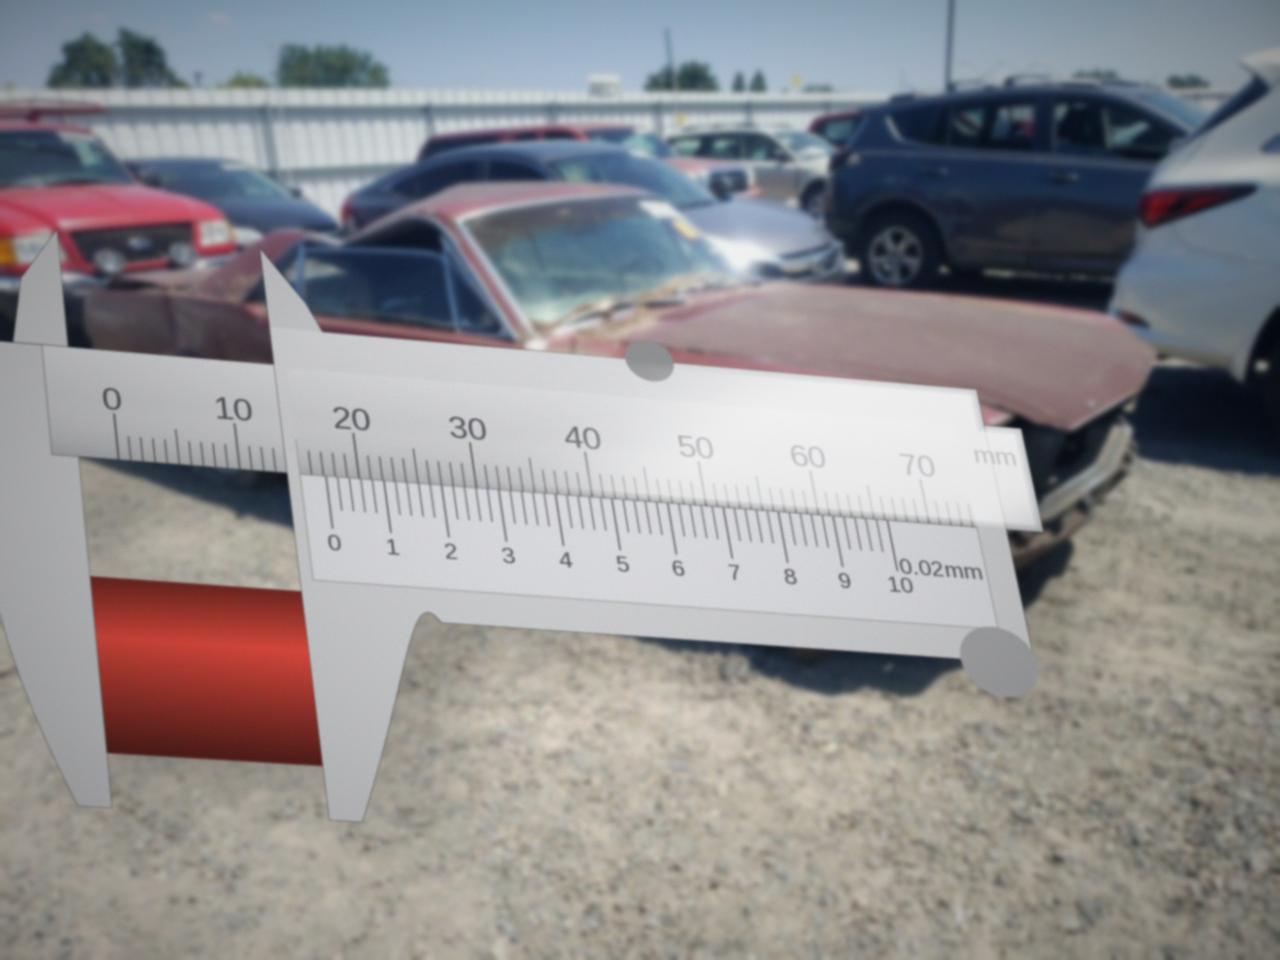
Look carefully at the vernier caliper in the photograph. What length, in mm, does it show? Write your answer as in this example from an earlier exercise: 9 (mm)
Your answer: 17.2 (mm)
